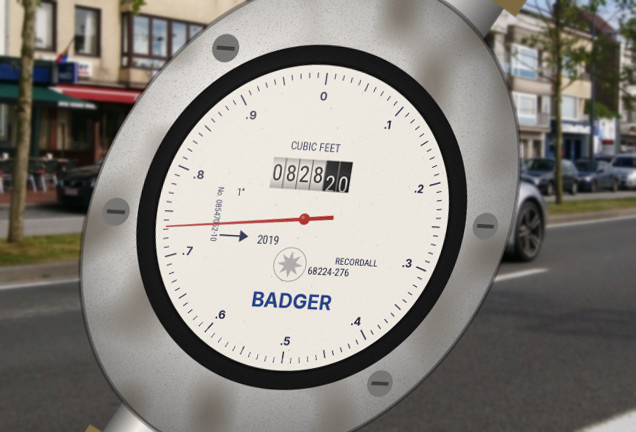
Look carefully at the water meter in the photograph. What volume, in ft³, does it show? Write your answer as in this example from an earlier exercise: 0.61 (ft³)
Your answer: 82819.73 (ft³)
